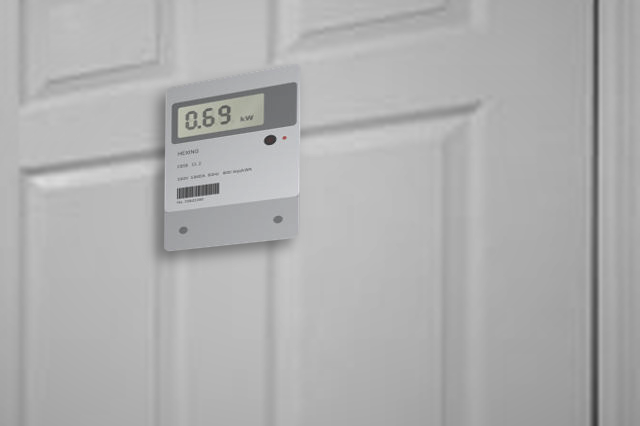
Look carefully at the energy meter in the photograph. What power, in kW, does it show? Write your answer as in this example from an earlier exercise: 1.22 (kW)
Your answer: 0.69 (kW)
